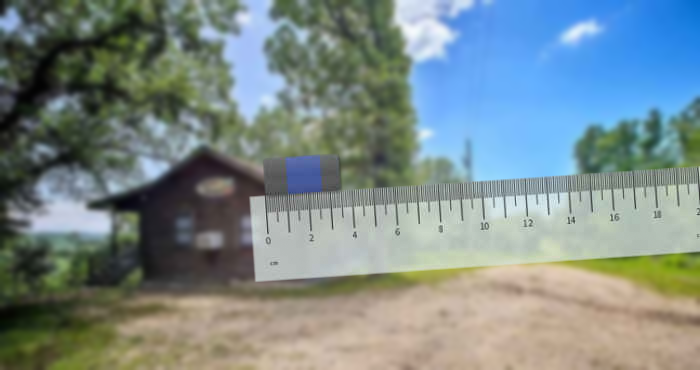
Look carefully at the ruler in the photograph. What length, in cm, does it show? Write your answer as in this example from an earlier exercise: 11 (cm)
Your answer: 3.5 (cm)
